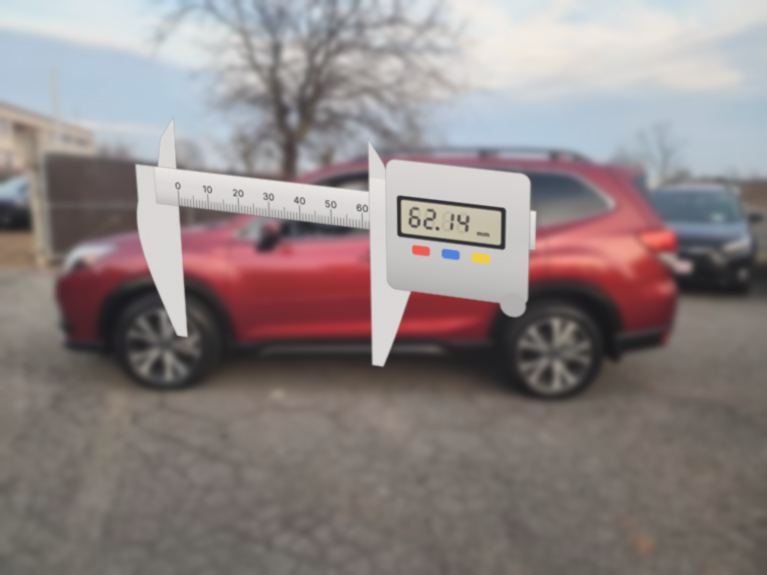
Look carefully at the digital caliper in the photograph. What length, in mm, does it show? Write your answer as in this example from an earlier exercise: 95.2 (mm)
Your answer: 62.14 (mm)
